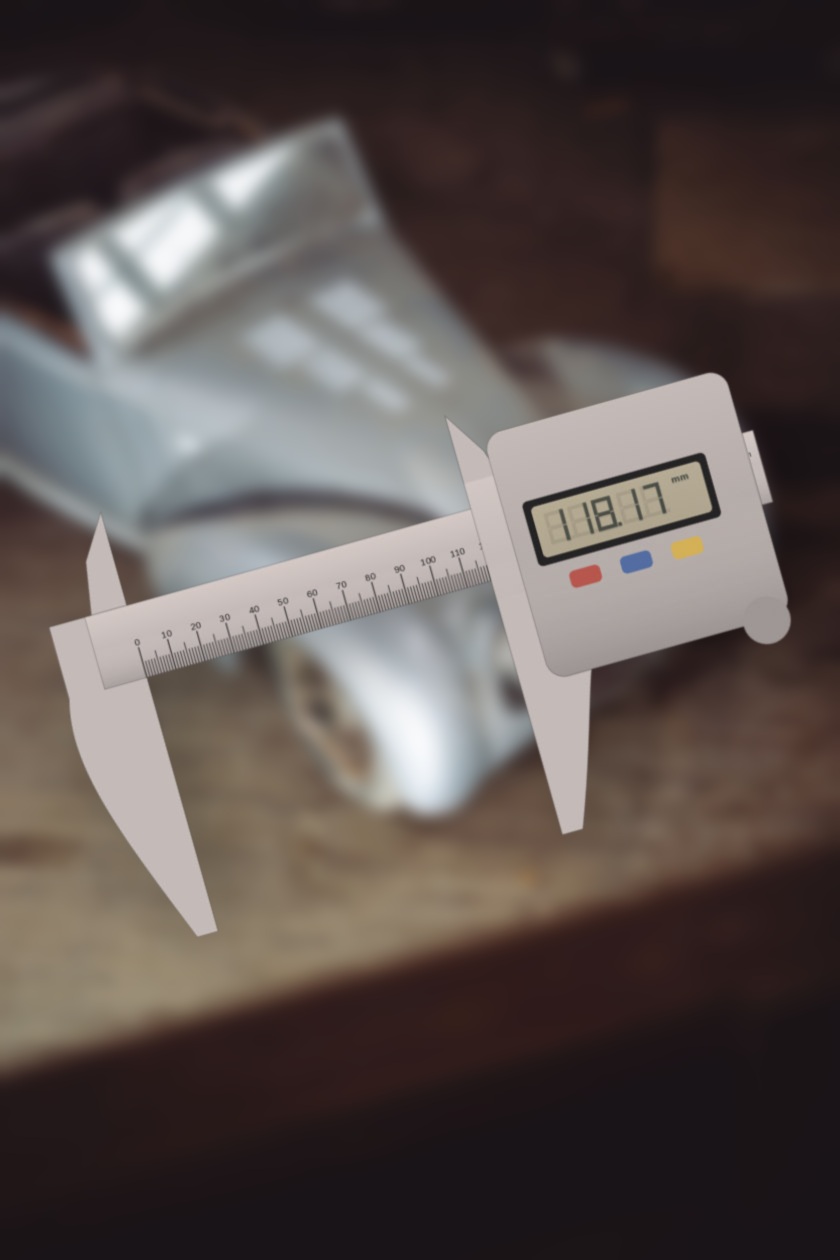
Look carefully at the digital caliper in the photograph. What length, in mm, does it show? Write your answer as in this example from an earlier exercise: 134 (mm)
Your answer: 118.17 (mm)
